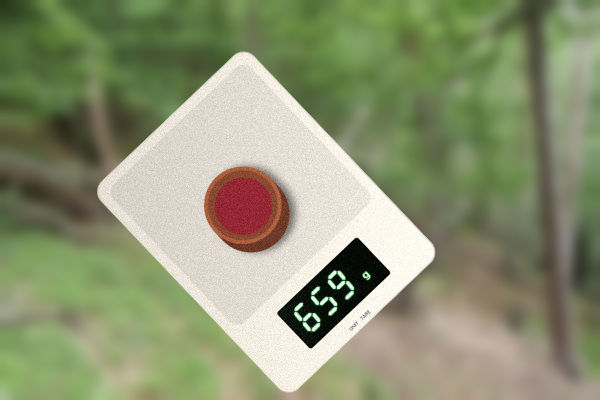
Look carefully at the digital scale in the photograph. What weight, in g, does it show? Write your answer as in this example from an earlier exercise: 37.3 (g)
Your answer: 659 (g)
